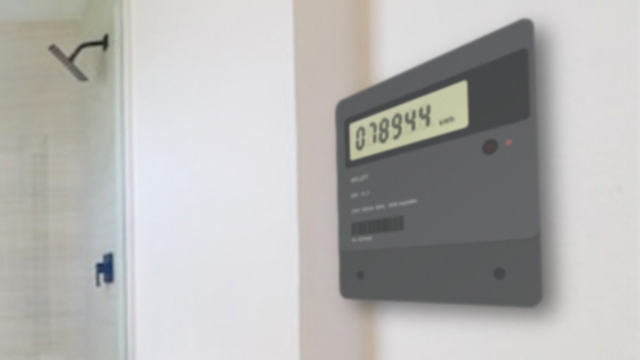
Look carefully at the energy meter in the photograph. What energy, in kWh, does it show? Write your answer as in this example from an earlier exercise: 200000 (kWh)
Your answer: 78944 (kWh)
